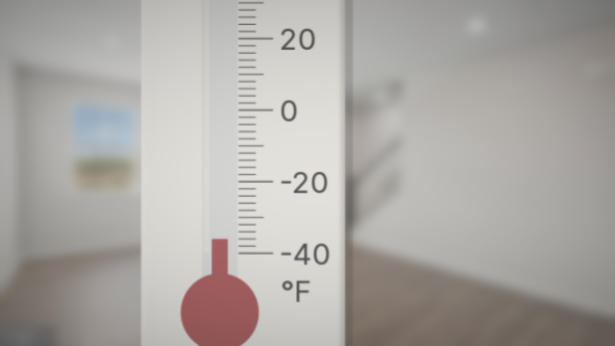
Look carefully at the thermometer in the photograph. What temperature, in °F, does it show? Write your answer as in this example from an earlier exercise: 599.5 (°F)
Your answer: -36 (°F)
